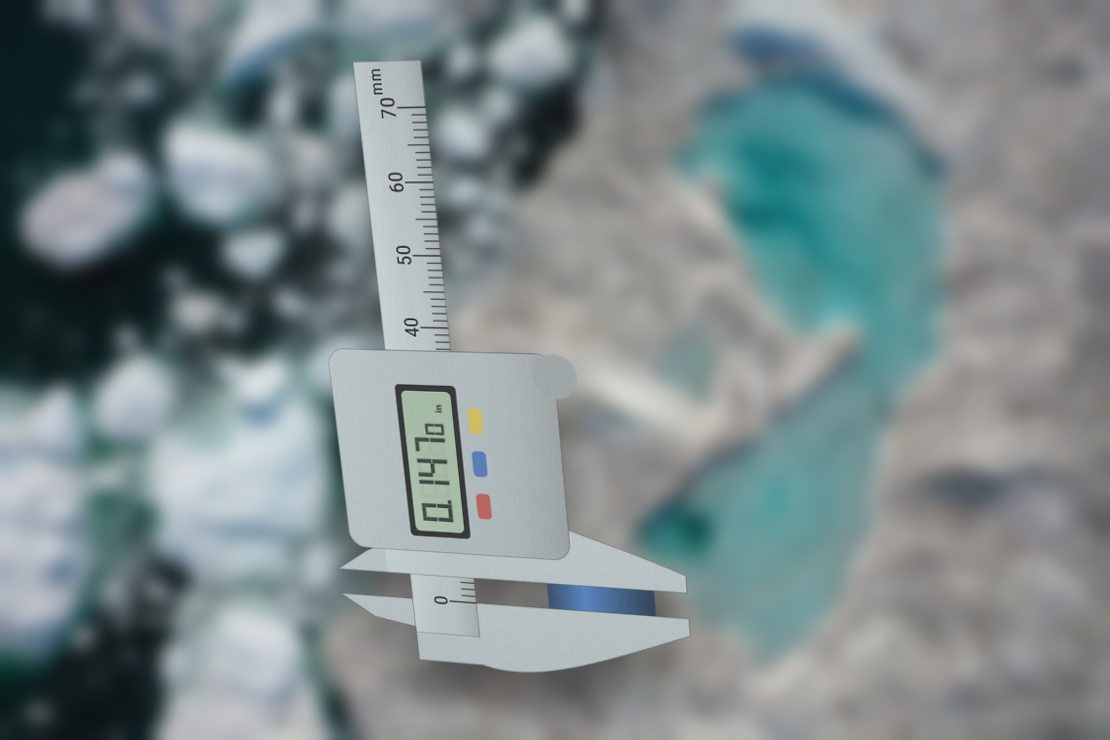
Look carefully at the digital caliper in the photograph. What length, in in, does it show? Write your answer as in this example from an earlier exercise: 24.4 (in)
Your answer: 0.1470 (in)
